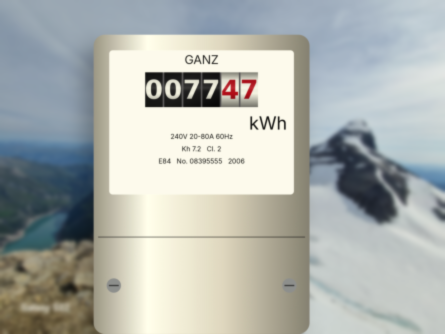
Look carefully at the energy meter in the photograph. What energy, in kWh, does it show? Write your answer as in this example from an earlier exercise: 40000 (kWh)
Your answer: 77.47 (kWh)
